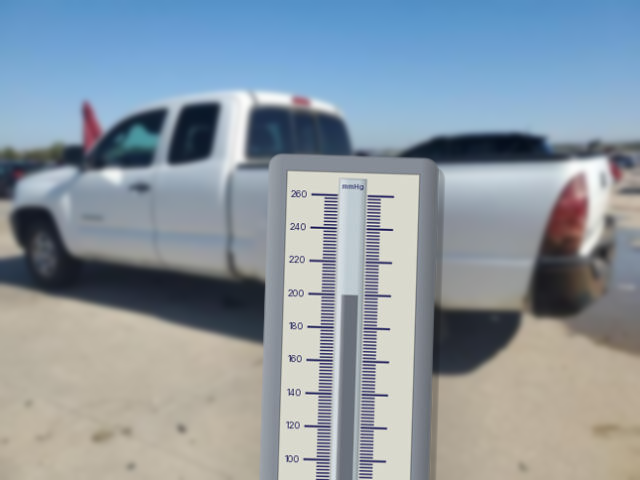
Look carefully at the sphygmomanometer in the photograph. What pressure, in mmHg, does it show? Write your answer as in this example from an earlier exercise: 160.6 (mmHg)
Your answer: 200 (mmHg)
